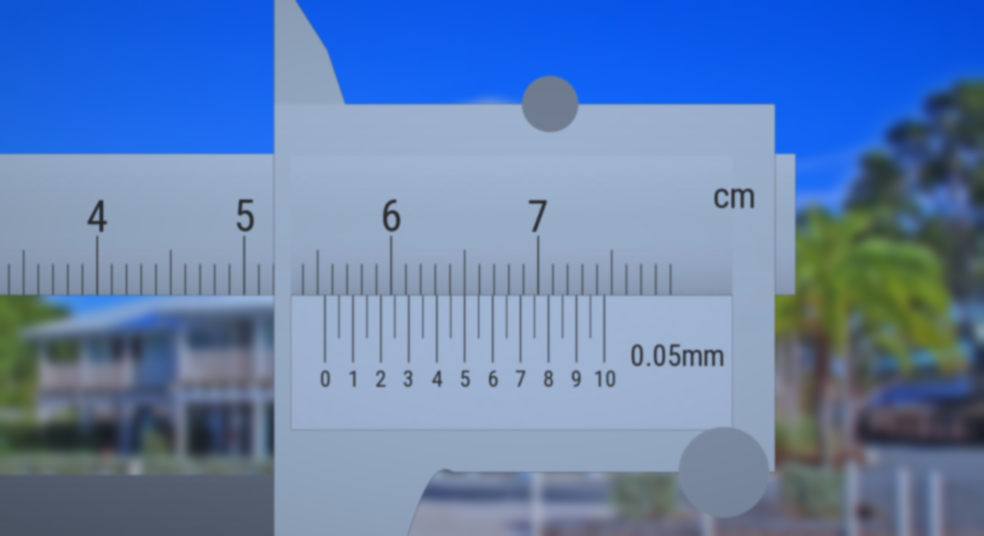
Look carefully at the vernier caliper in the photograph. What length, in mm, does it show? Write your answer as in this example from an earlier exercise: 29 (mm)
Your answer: 55.5 (mm)
